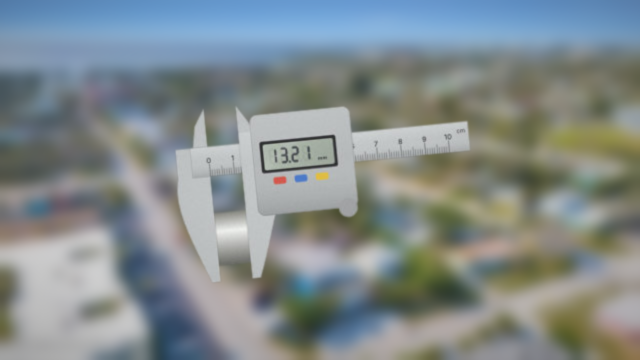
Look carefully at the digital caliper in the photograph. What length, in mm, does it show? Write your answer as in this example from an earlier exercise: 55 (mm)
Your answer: 13.21 (mm)
